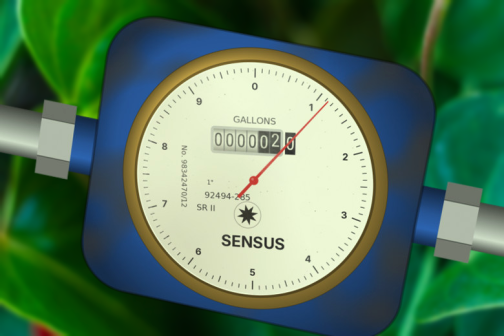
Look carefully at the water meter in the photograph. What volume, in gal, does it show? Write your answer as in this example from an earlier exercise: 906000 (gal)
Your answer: 21.1 (gal)
